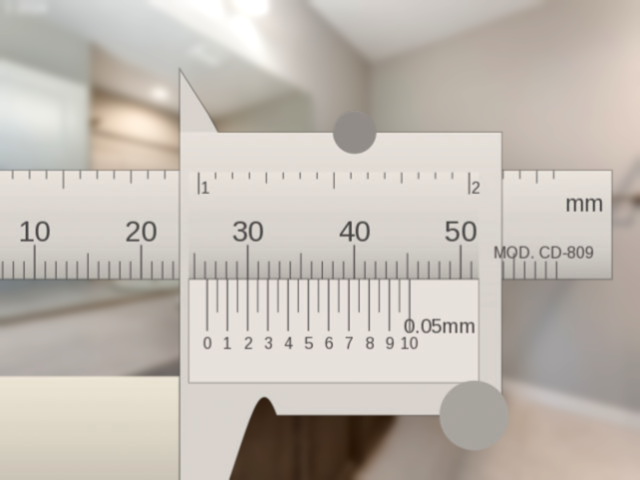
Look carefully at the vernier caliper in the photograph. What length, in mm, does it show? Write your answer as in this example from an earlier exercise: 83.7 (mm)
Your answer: 26.2 (mm)
